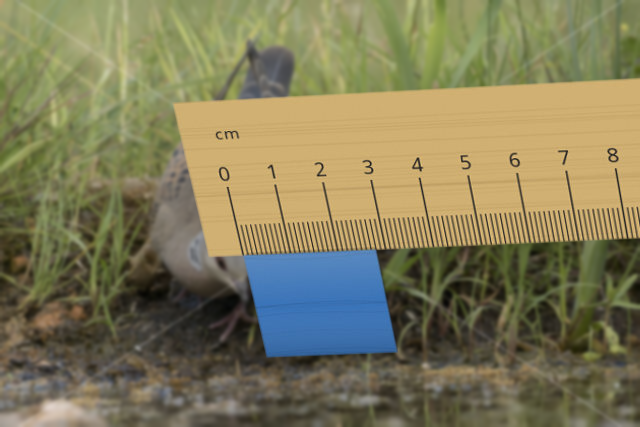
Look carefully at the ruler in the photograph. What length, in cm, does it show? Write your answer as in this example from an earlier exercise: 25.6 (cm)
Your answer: 2.8 (cm)
